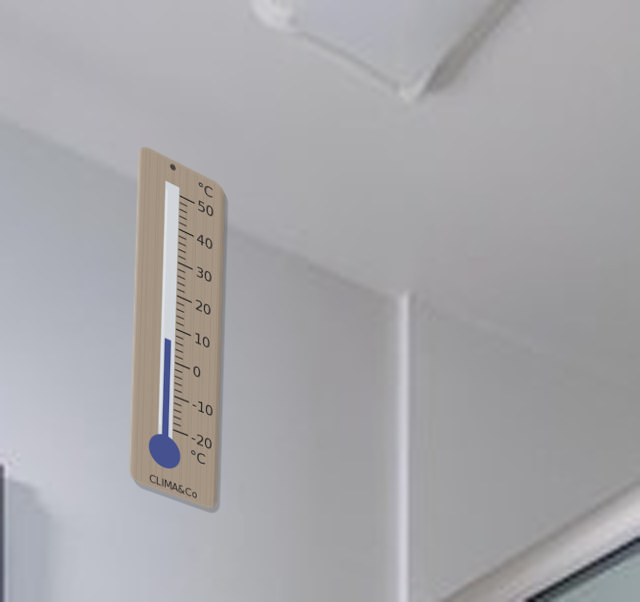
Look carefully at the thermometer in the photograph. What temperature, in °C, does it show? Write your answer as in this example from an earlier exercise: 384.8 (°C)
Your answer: 6 (°C)
